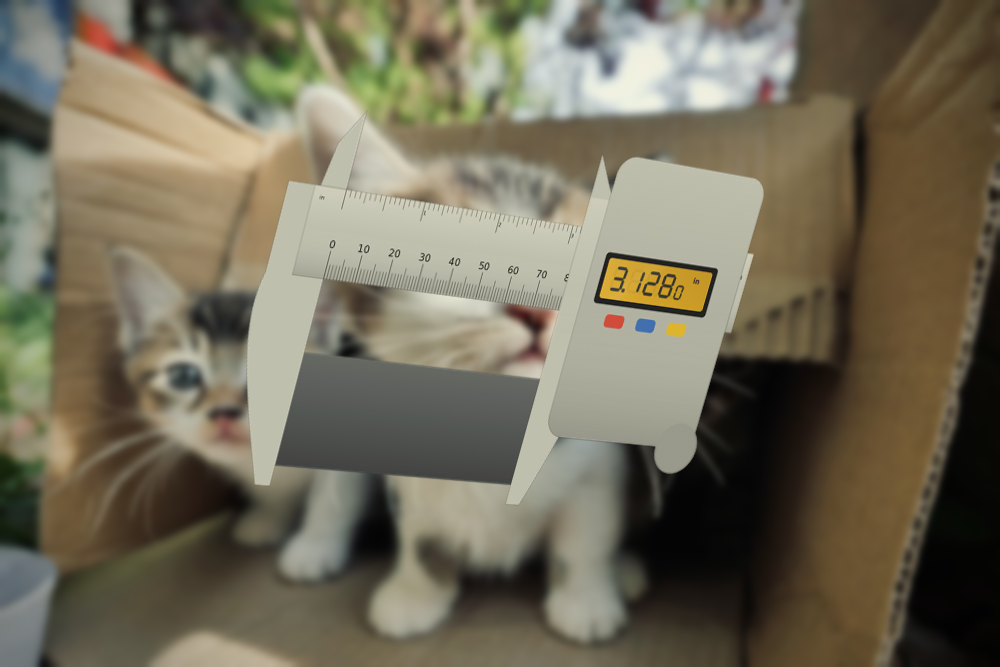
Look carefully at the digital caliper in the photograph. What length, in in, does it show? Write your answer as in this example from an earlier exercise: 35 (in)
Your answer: 3.1280 (in)
